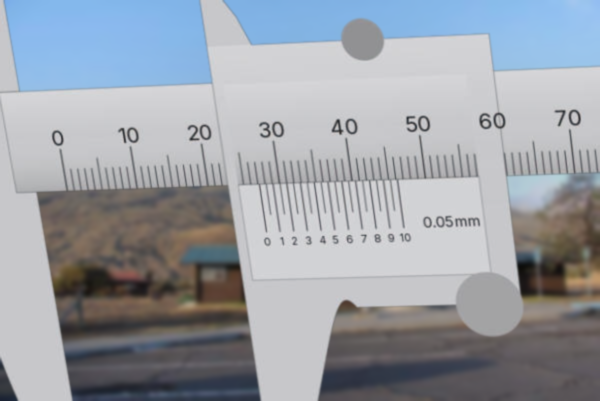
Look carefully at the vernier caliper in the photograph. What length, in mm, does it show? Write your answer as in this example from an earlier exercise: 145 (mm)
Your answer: 27.2 (mm)
